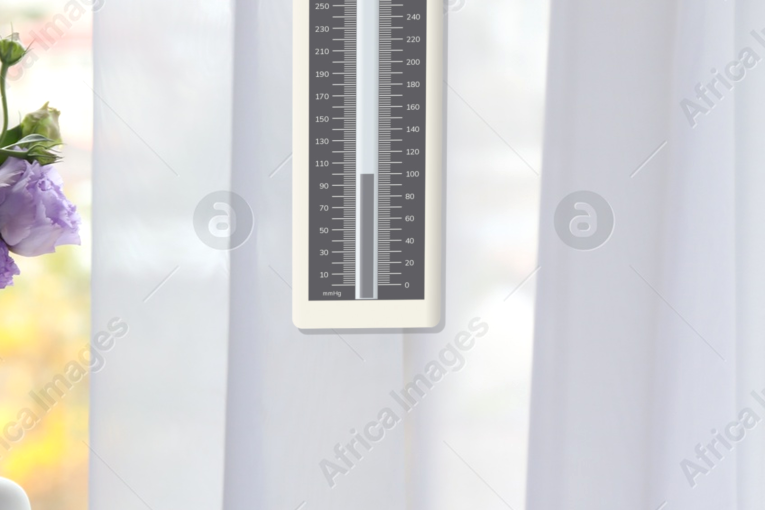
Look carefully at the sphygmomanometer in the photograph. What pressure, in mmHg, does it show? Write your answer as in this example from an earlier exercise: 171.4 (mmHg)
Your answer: 100 (mmHg)
